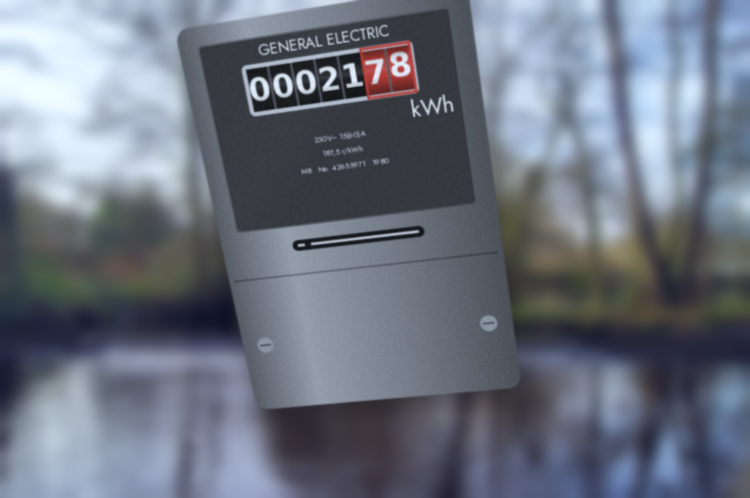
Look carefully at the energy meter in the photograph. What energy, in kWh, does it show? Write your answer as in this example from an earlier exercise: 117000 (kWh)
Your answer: 21.78 (kWh)
